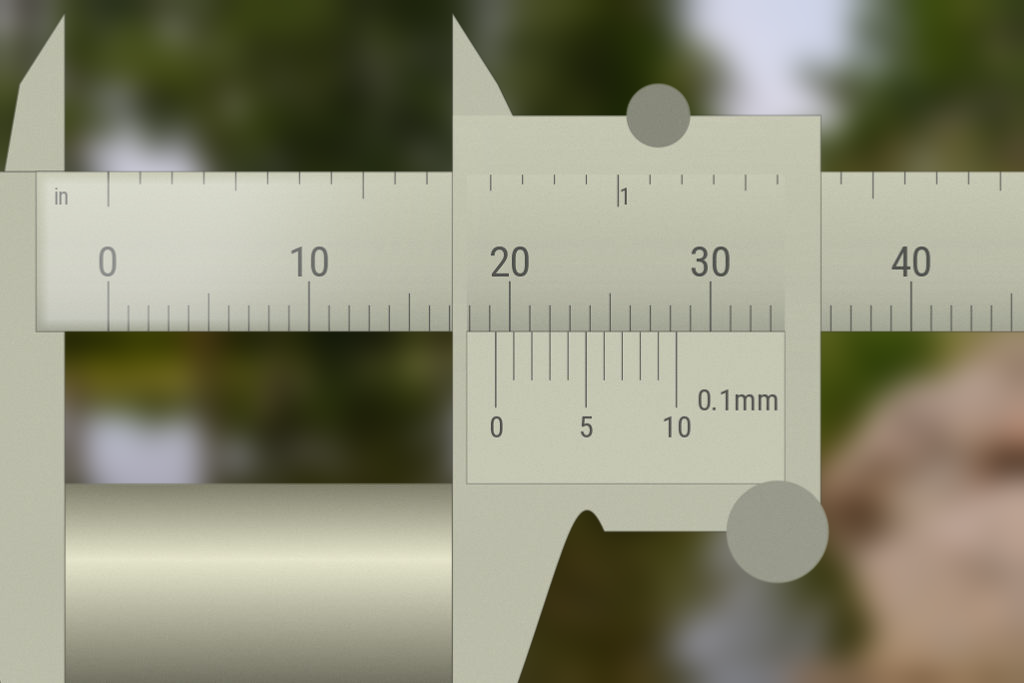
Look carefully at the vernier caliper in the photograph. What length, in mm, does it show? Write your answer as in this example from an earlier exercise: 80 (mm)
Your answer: 19.3 (mm)
